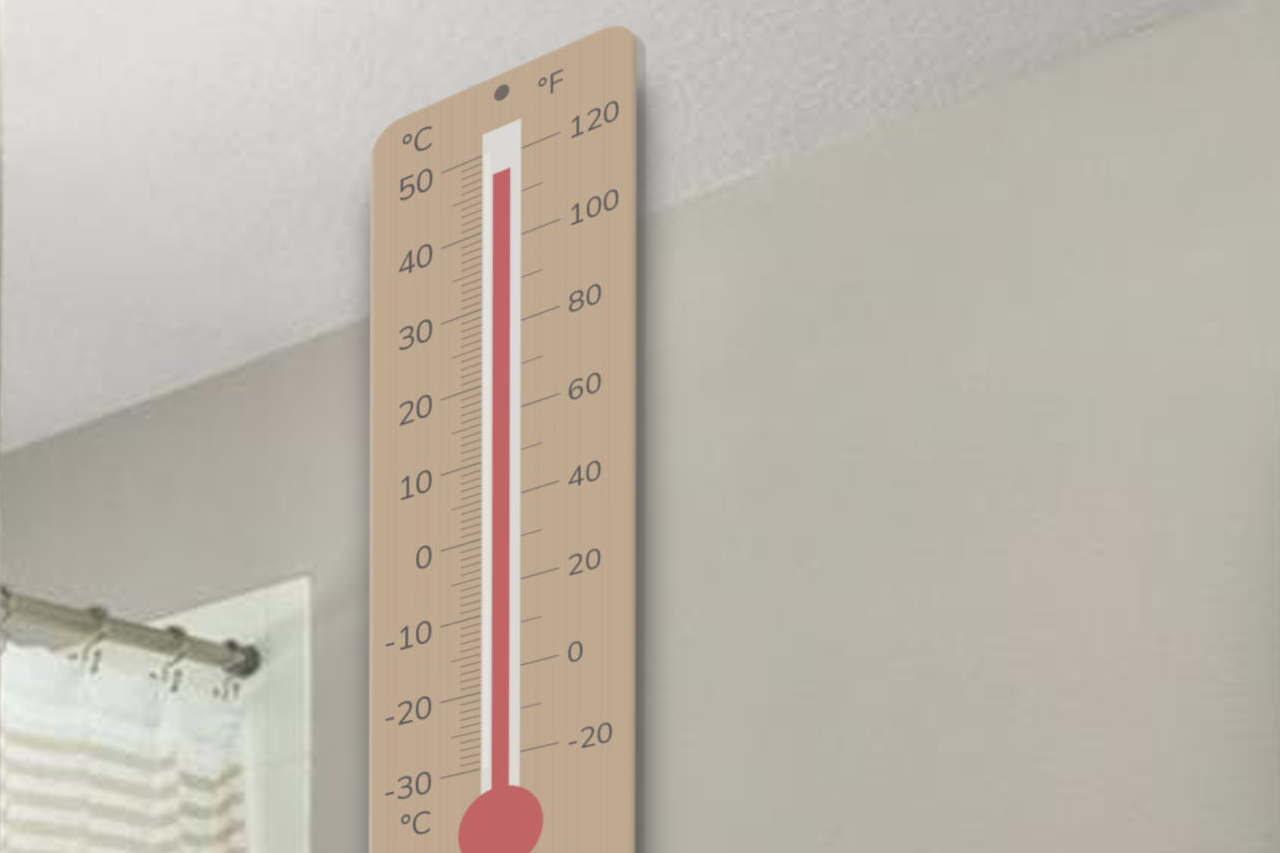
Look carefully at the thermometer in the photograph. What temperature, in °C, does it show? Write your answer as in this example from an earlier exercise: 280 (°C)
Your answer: 47 (°C)
